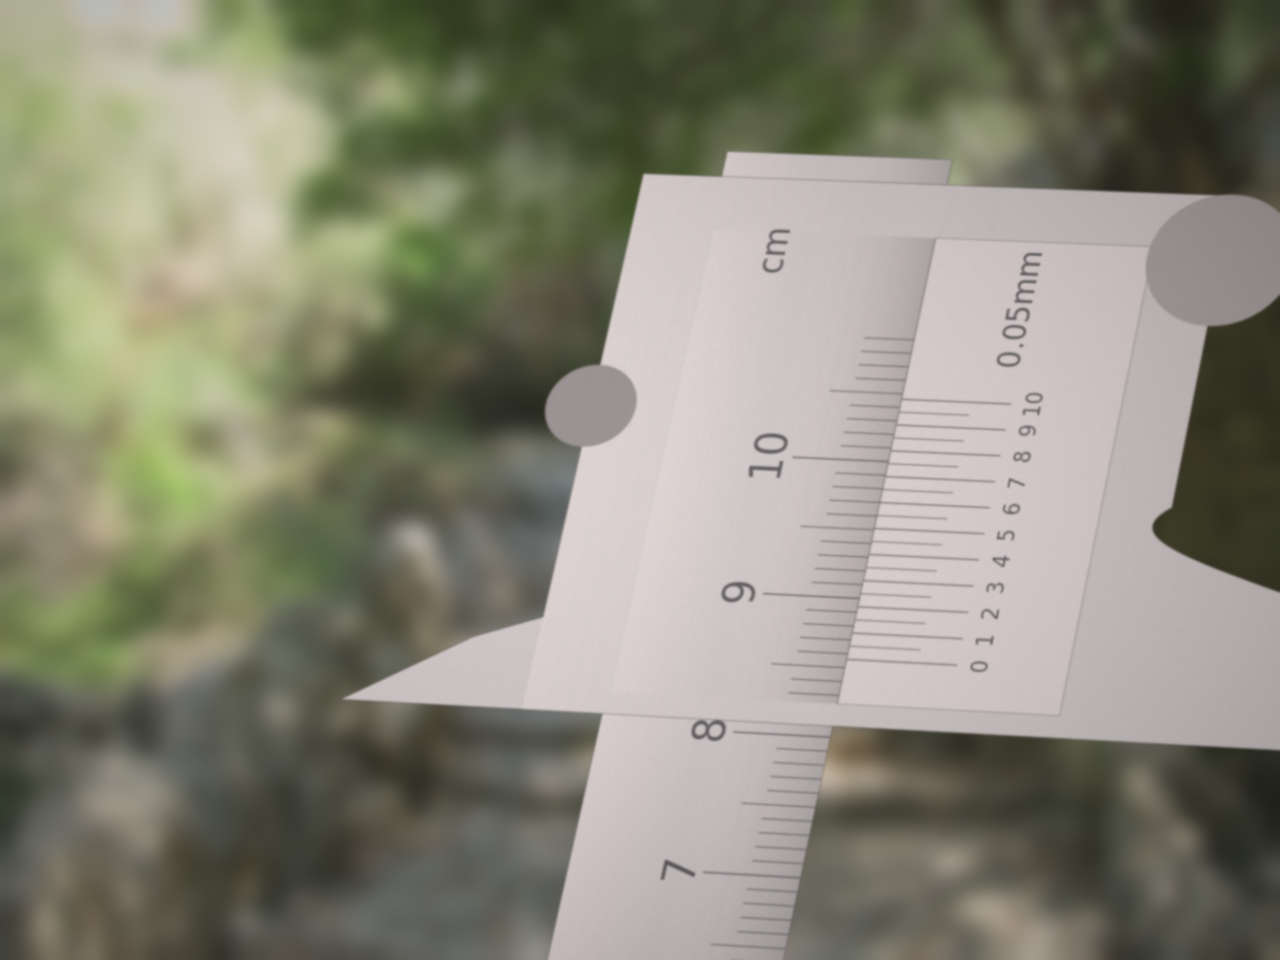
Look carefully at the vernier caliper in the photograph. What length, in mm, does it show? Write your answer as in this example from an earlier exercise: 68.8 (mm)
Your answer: 85.6 (mm)
